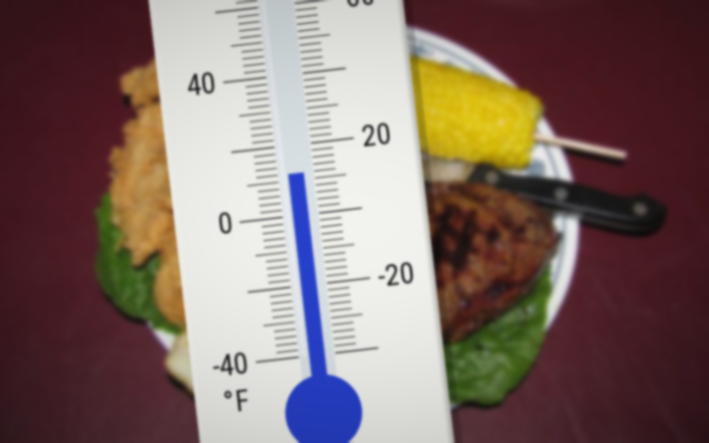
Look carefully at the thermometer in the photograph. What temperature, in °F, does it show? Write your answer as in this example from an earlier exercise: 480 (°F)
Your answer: 12 (°F)
